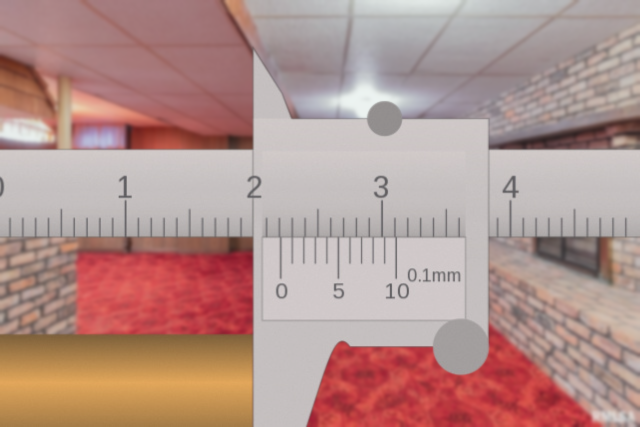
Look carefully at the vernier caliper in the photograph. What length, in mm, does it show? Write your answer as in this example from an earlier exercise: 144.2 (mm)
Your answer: 22.1 (mm)
